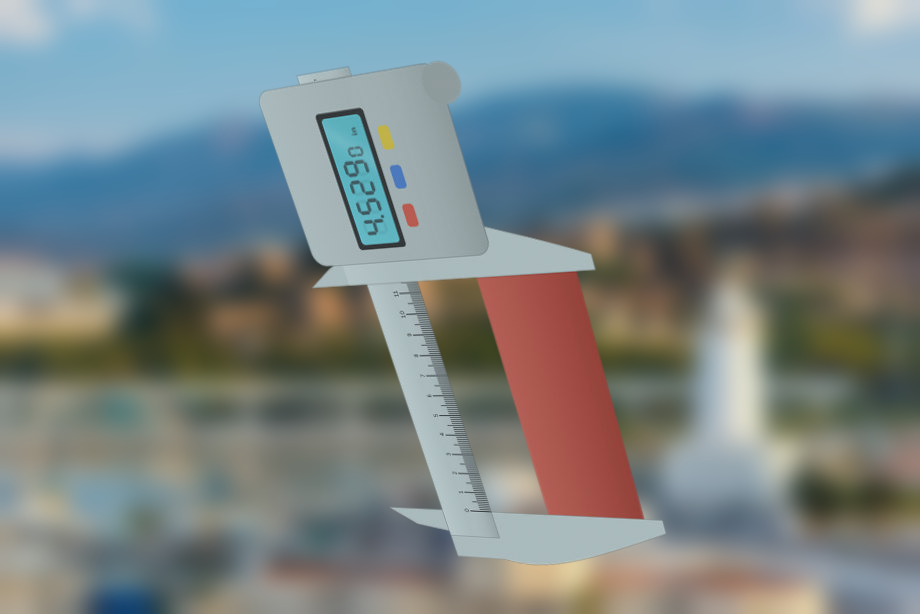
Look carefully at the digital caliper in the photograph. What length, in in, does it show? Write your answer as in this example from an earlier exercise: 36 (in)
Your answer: 4.5290 (in)
